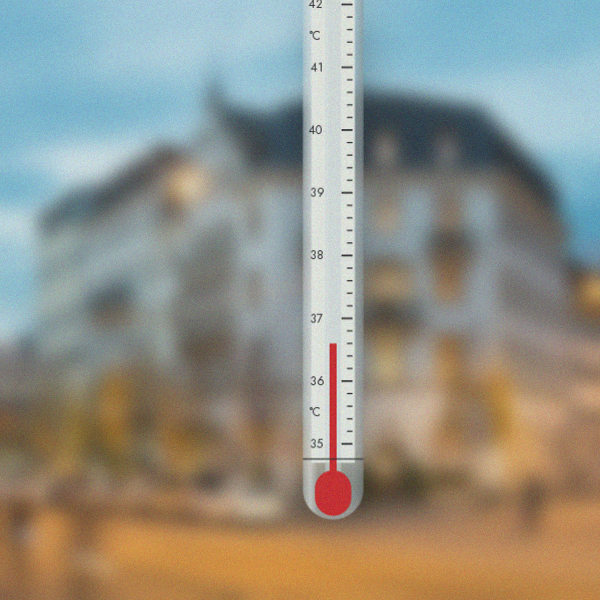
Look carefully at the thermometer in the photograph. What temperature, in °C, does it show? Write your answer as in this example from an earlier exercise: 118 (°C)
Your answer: 36.6 (°C)
